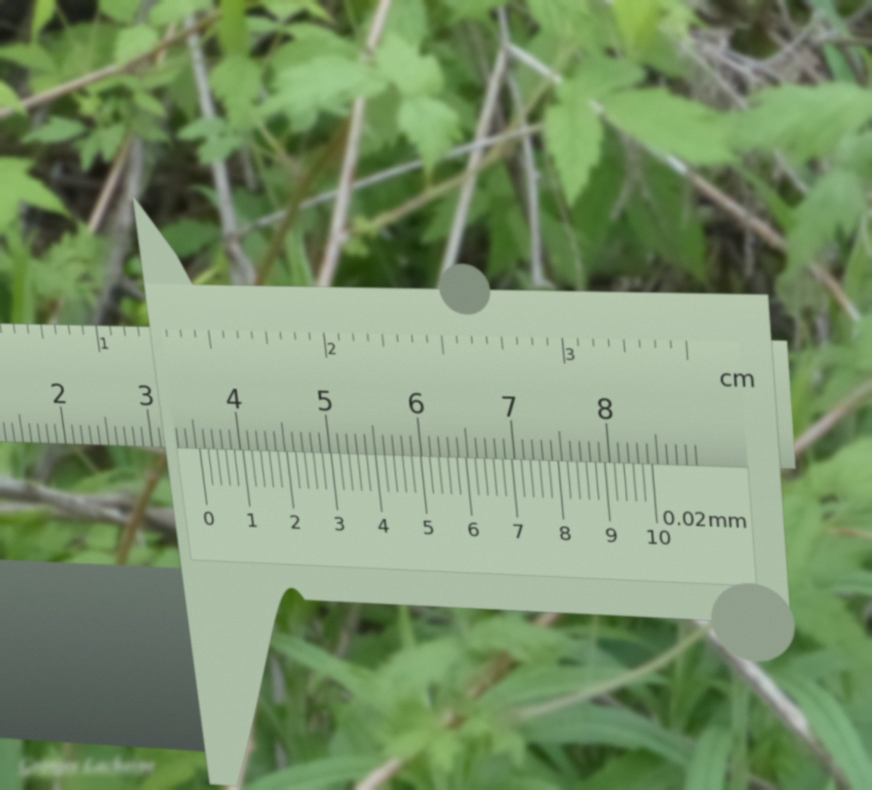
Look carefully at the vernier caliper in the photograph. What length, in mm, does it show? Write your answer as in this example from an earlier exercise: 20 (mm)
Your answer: 35.4 (mm)
